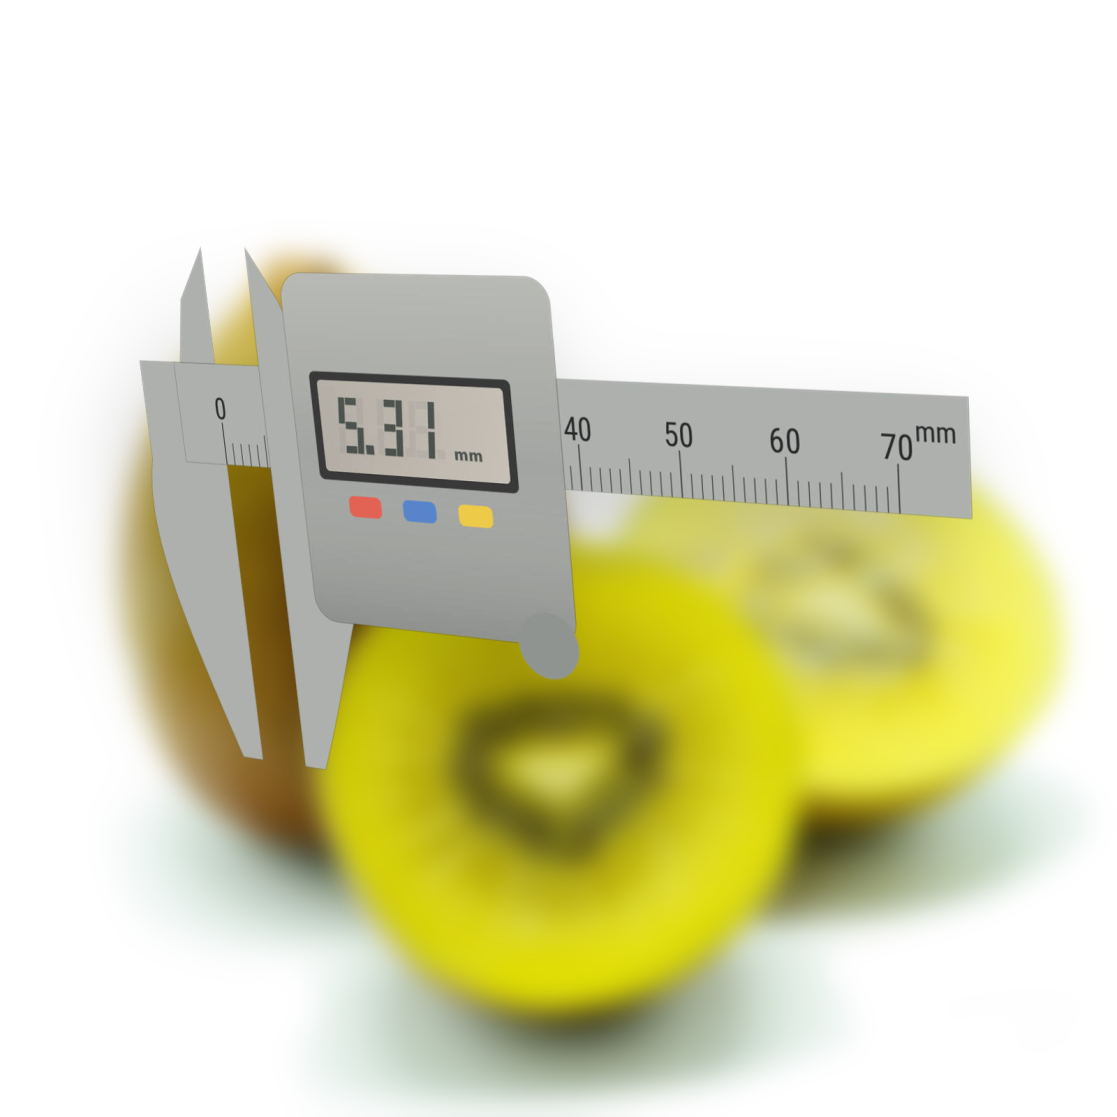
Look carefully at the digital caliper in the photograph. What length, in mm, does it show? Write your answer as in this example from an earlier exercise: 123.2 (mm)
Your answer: 5.31 (mm)
